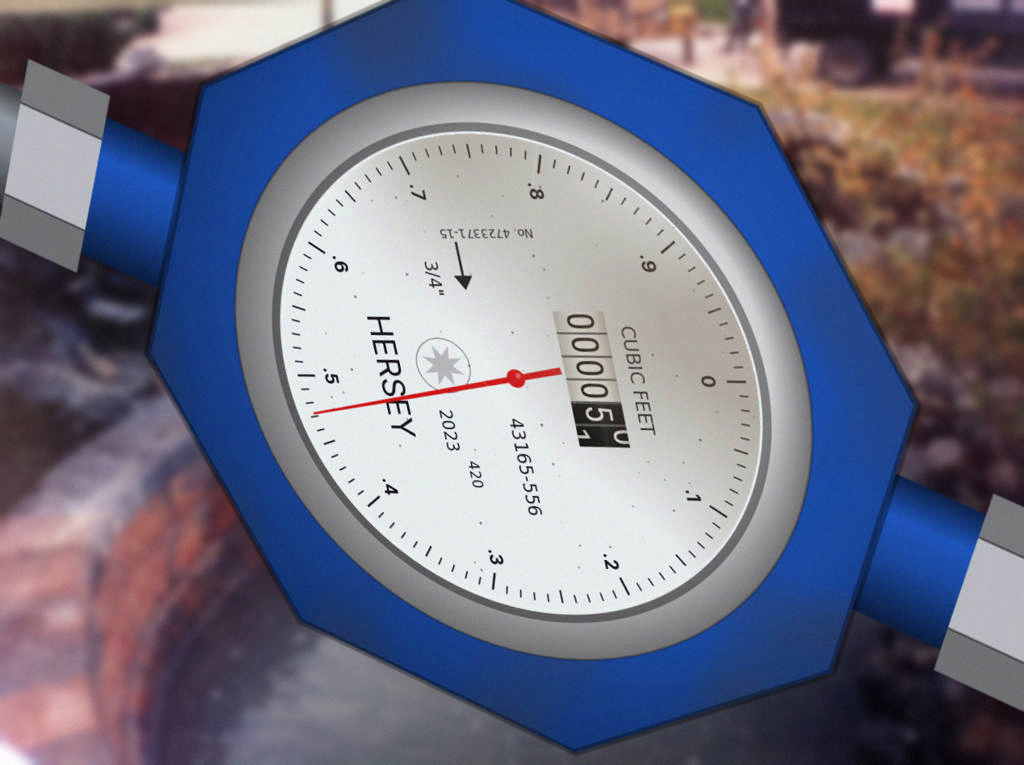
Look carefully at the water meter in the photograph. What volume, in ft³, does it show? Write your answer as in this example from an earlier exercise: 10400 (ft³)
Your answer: 50.47 (ft³)
